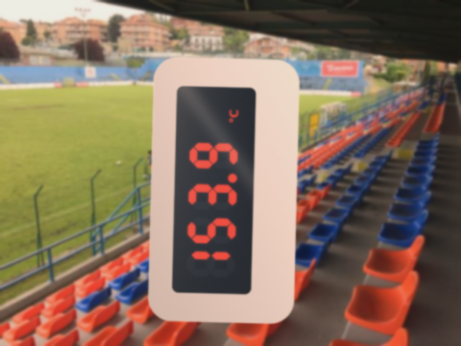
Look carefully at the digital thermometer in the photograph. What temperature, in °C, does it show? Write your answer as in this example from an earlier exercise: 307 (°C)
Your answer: 153.9 (°C)
